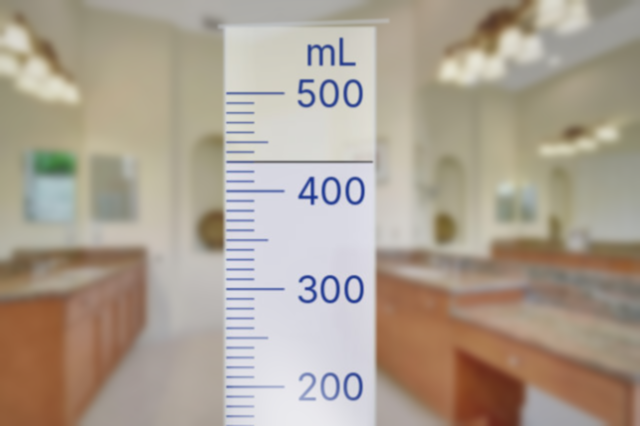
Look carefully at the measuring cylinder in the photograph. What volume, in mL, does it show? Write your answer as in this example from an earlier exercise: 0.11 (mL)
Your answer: 430 (mL)
